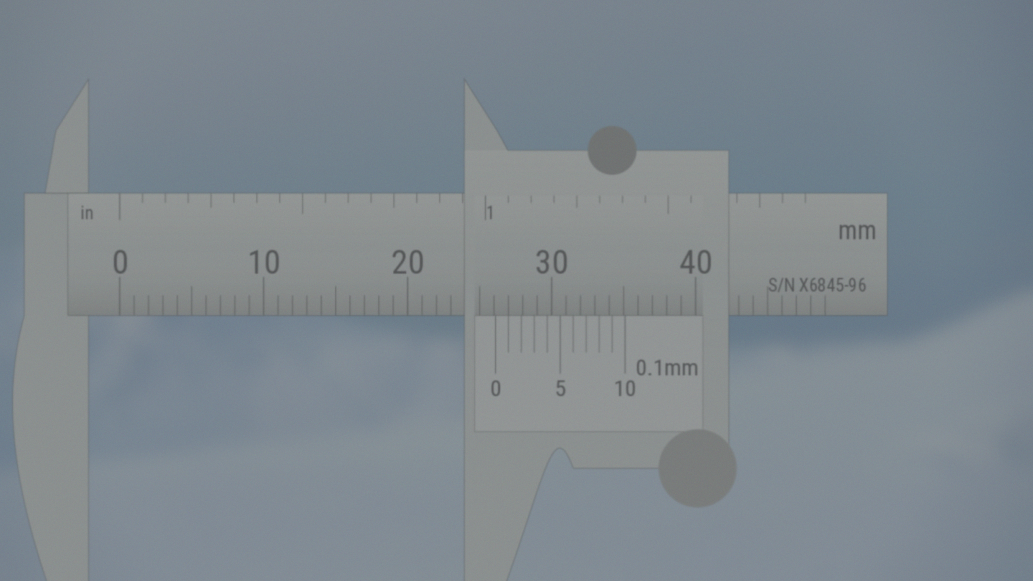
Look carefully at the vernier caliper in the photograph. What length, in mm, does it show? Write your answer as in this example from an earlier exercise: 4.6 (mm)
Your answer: 26.1 (mm)
